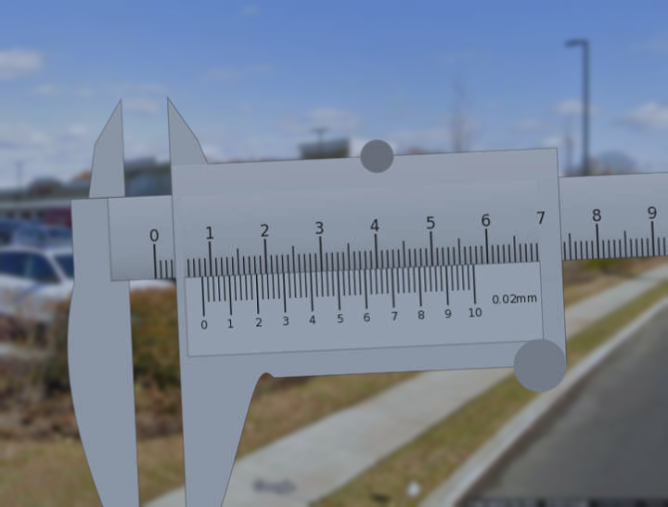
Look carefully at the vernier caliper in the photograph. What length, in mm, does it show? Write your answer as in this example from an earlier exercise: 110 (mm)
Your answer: 8.4 (mm)
